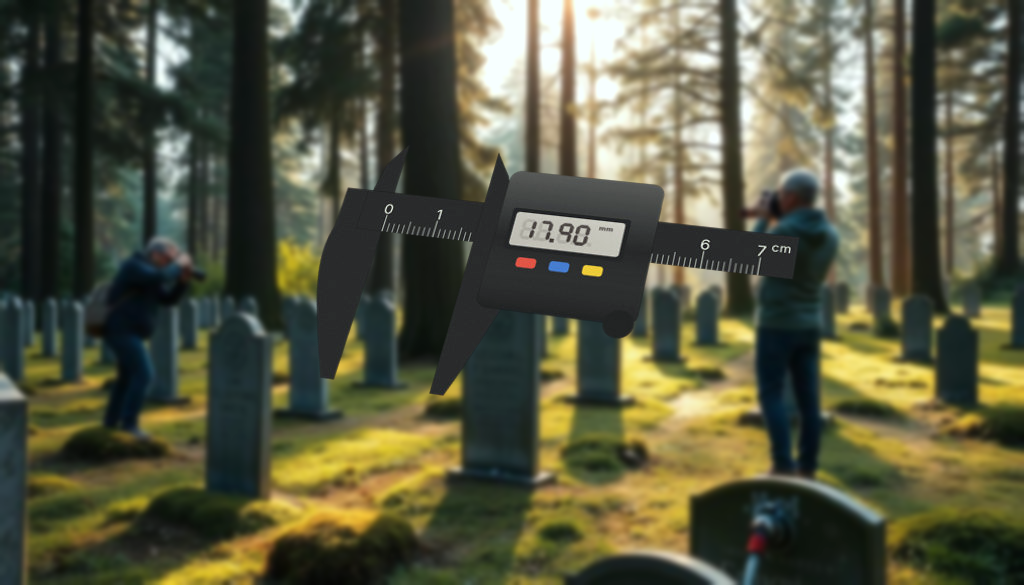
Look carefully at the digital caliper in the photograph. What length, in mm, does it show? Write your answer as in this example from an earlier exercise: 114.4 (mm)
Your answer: 17.90 (mm)
